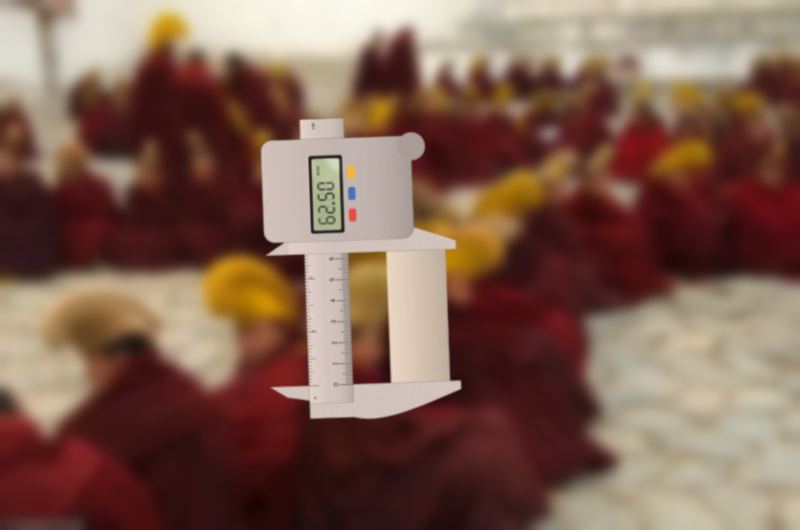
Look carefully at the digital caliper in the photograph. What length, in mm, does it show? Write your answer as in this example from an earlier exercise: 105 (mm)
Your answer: 62.50 (mm)
